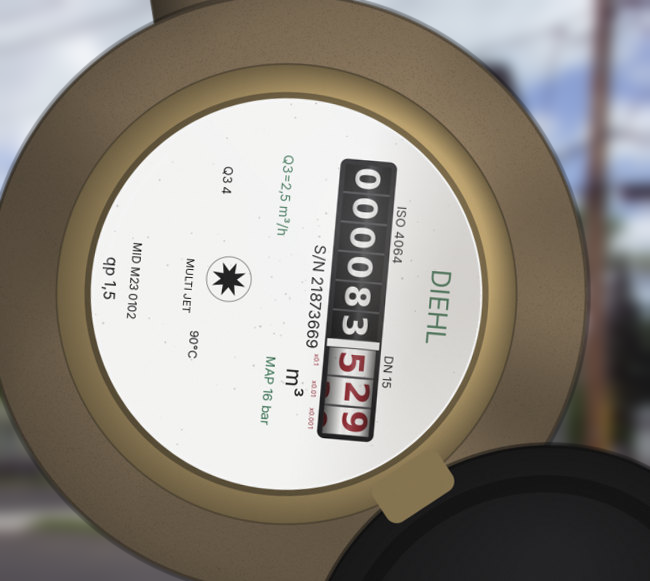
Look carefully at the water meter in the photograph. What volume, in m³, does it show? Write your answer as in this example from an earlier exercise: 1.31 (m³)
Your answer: 83.529 (m³)
